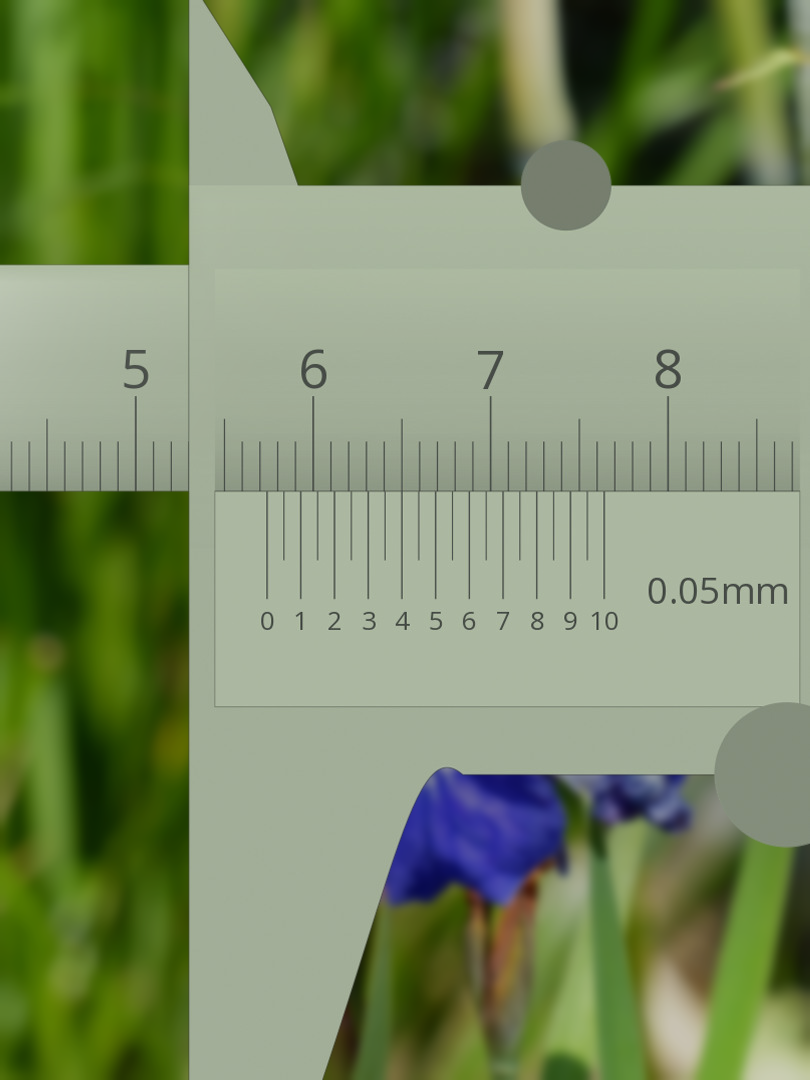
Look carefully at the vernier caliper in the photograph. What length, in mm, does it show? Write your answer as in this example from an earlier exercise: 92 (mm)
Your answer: 57.4 (mm)
